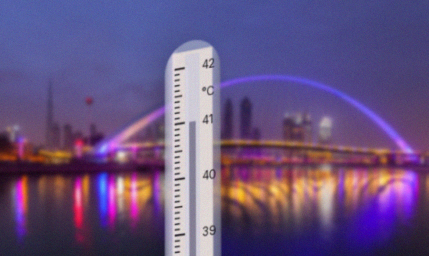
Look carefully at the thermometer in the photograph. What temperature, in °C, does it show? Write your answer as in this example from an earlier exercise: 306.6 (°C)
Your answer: 41 (°C)
